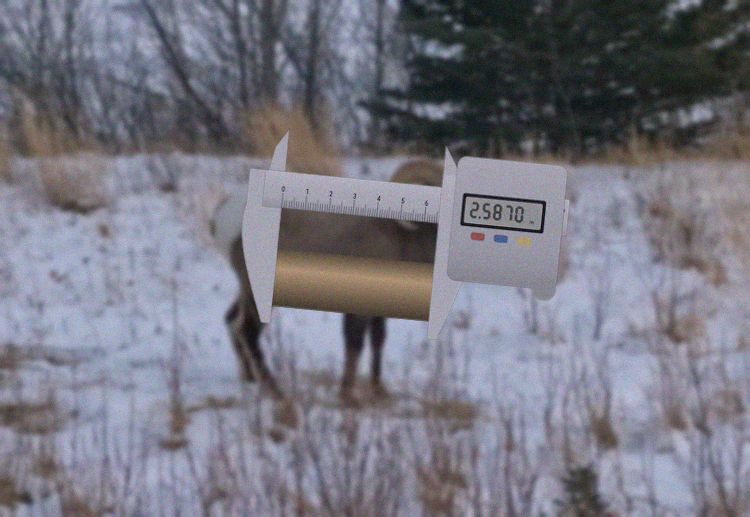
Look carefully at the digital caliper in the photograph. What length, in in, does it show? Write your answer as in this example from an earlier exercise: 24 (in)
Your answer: 2.5870 (in)
